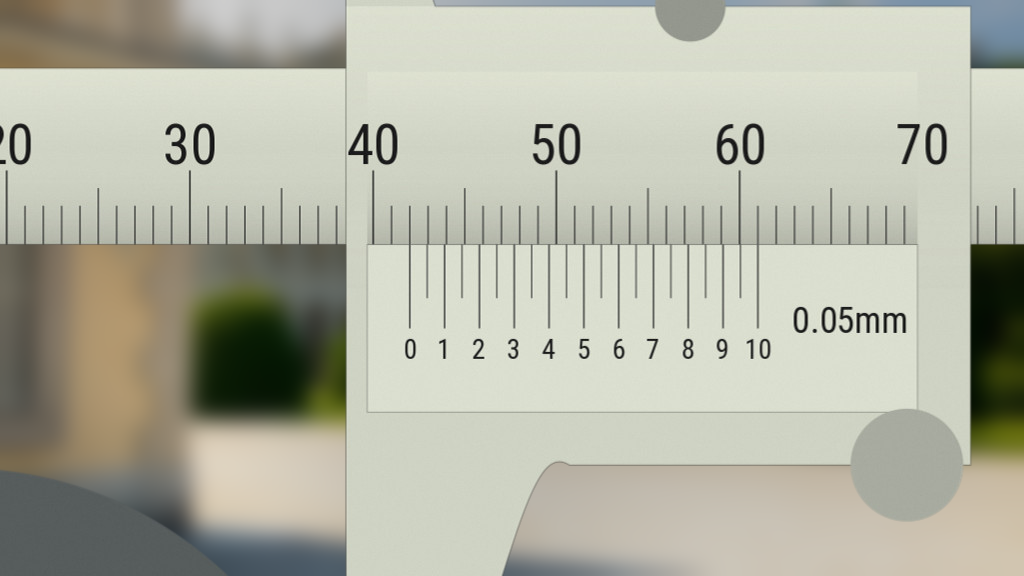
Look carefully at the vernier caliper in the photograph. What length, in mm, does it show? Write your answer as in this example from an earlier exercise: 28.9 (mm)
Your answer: 42.0 (mm)
